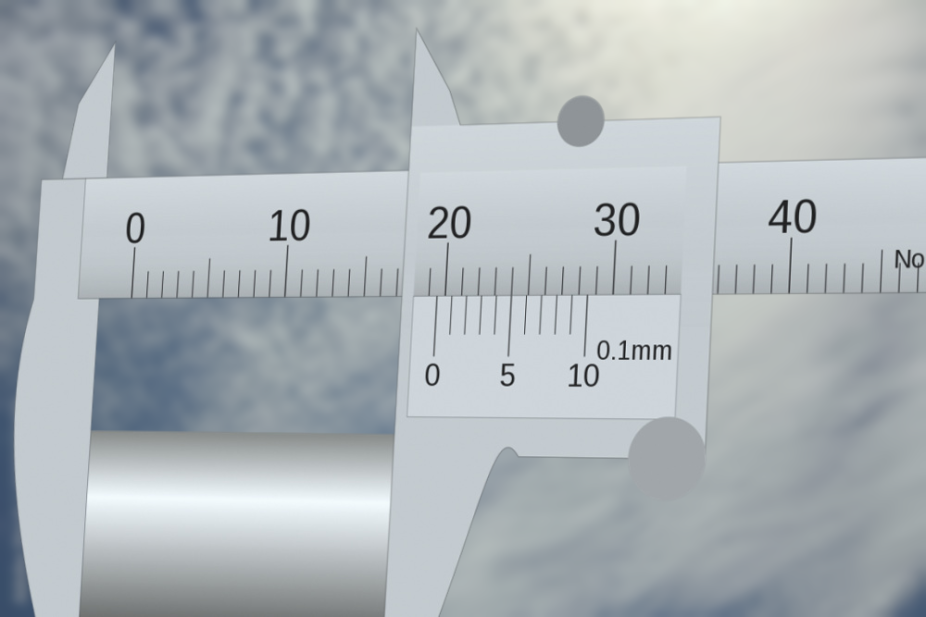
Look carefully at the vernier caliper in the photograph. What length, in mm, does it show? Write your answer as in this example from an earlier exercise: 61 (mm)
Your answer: 19.5 (mm)
